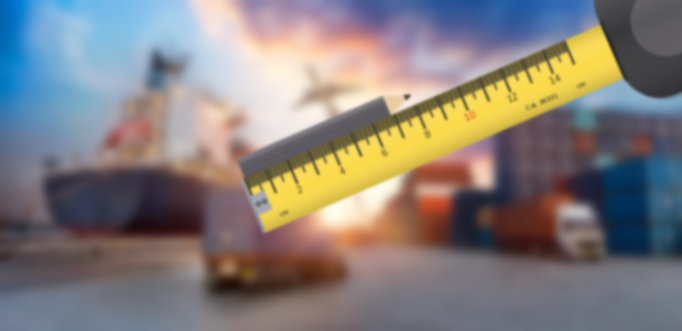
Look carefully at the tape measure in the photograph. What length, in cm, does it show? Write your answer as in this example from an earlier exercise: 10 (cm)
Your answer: 8 (cm)
